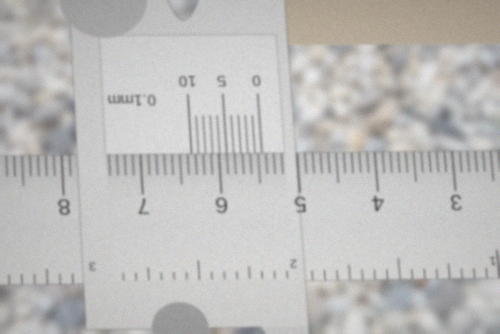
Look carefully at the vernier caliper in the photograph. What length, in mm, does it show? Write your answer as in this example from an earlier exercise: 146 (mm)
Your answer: 54.5 (mm)
